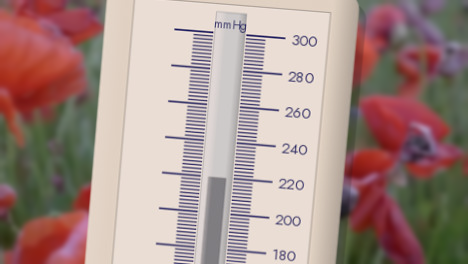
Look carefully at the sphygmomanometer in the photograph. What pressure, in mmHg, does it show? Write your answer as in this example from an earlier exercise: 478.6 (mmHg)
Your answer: 220 (mmHg)
